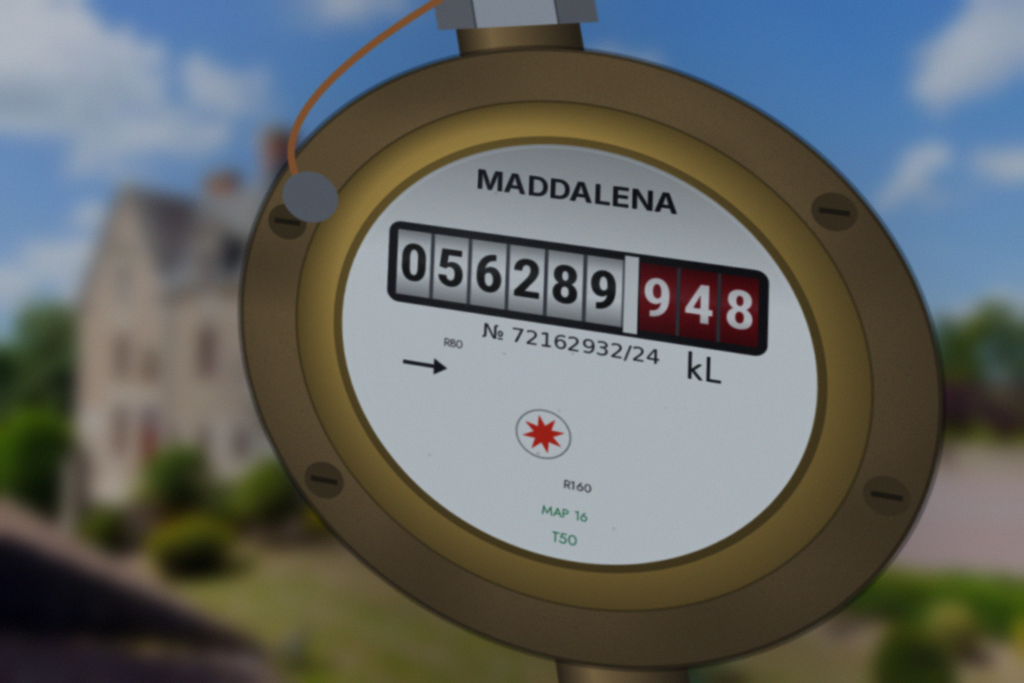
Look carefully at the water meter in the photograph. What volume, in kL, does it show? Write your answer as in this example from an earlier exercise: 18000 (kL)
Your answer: 56289.948 (kL)
